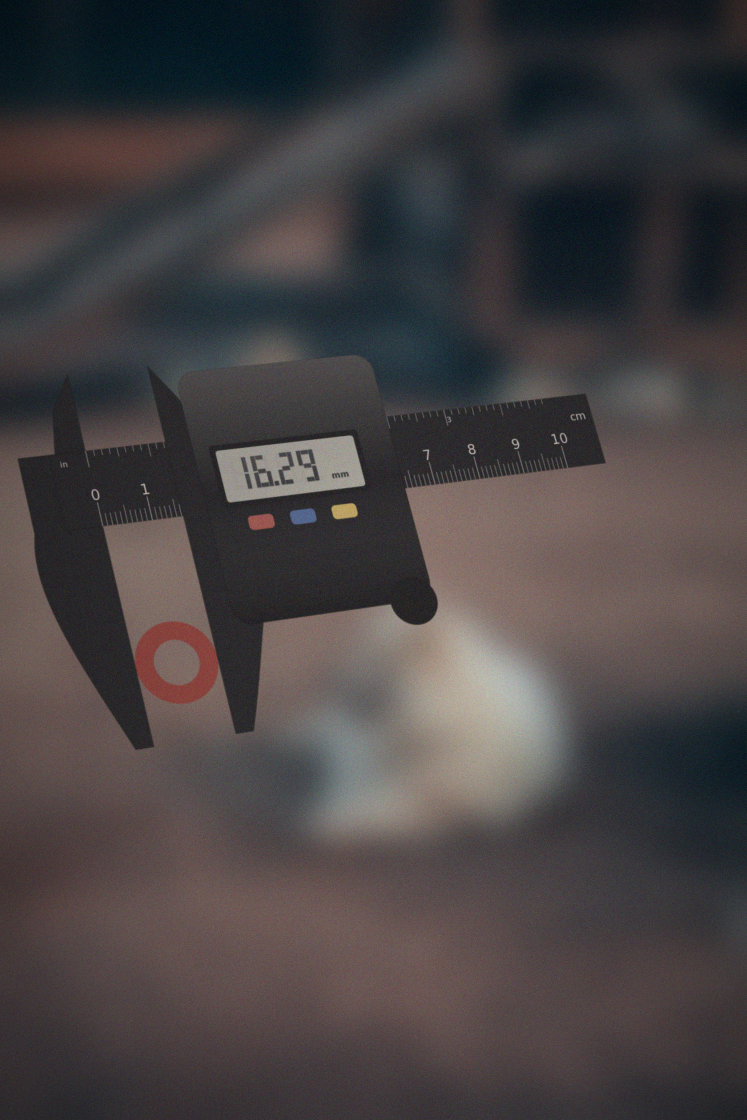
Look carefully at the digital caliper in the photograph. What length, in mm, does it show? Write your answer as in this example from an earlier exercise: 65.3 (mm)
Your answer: 16.29 (mm)
